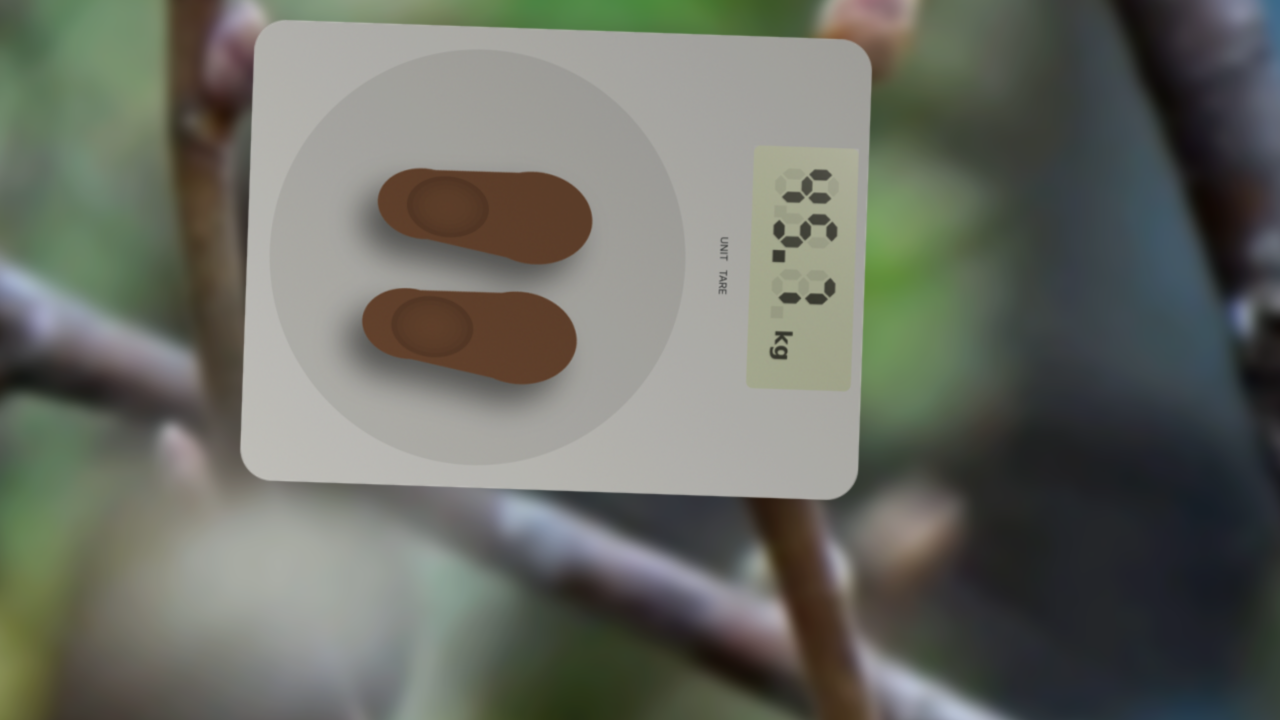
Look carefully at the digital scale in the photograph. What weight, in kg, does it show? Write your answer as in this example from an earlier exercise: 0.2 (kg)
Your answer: 45.7 (kg)
